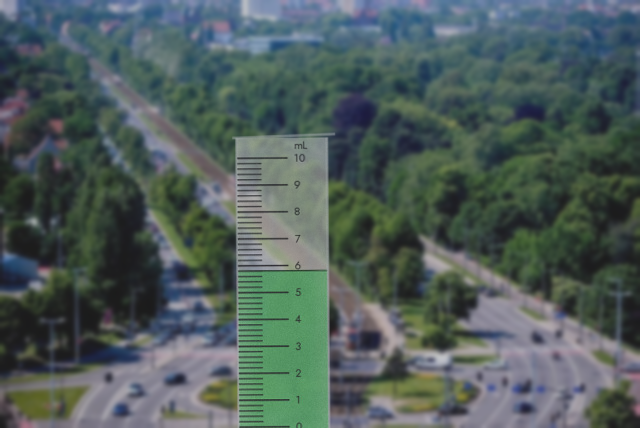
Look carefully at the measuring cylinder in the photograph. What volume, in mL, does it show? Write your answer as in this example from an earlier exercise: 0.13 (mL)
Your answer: 5.8 (mL)
